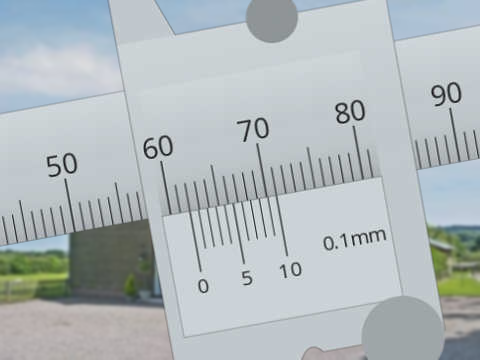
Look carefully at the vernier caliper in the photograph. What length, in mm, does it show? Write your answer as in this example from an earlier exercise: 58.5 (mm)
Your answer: 62.0 (mm)
